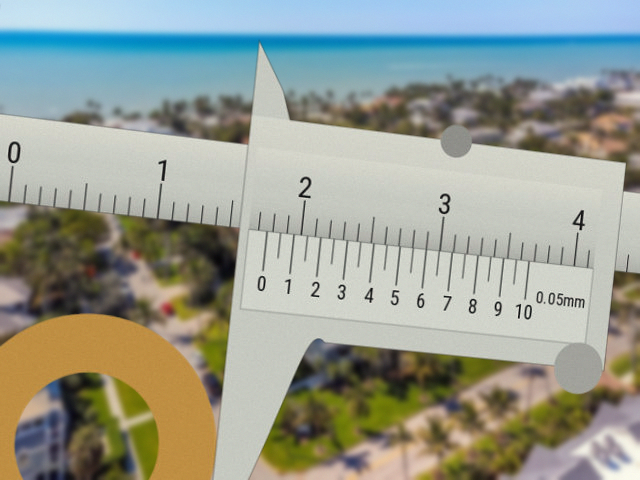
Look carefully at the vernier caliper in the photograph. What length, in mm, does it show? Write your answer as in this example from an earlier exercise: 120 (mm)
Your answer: 17.6 (mm)
